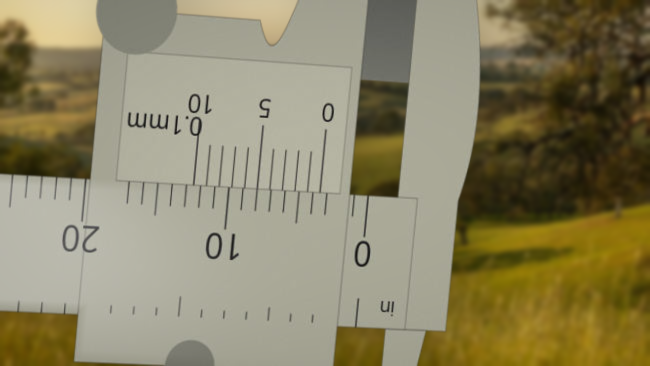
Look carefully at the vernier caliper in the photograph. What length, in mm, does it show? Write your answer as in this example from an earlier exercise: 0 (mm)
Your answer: 3.5 (mm)
